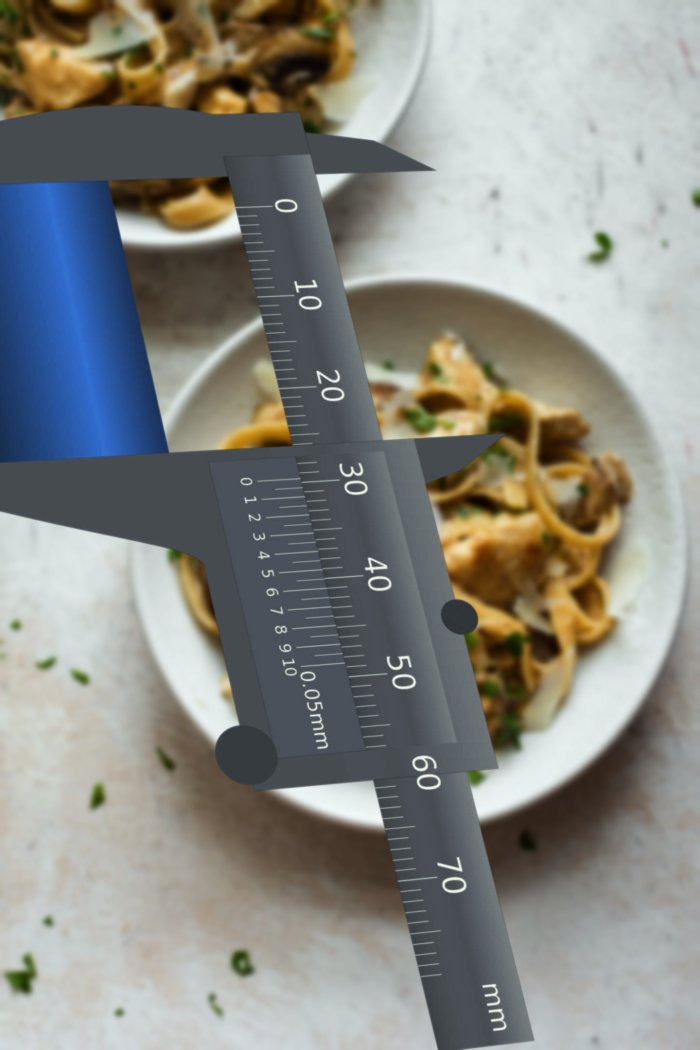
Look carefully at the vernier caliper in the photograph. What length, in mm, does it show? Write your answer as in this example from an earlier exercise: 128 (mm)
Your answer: 29.6 (mm)
